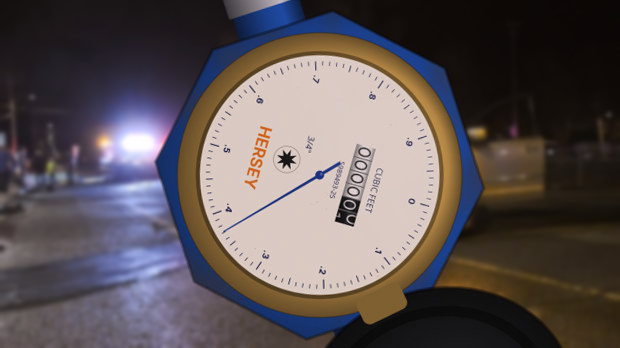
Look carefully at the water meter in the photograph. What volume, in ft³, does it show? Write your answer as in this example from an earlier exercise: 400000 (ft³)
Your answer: 0.37 (ft³)
